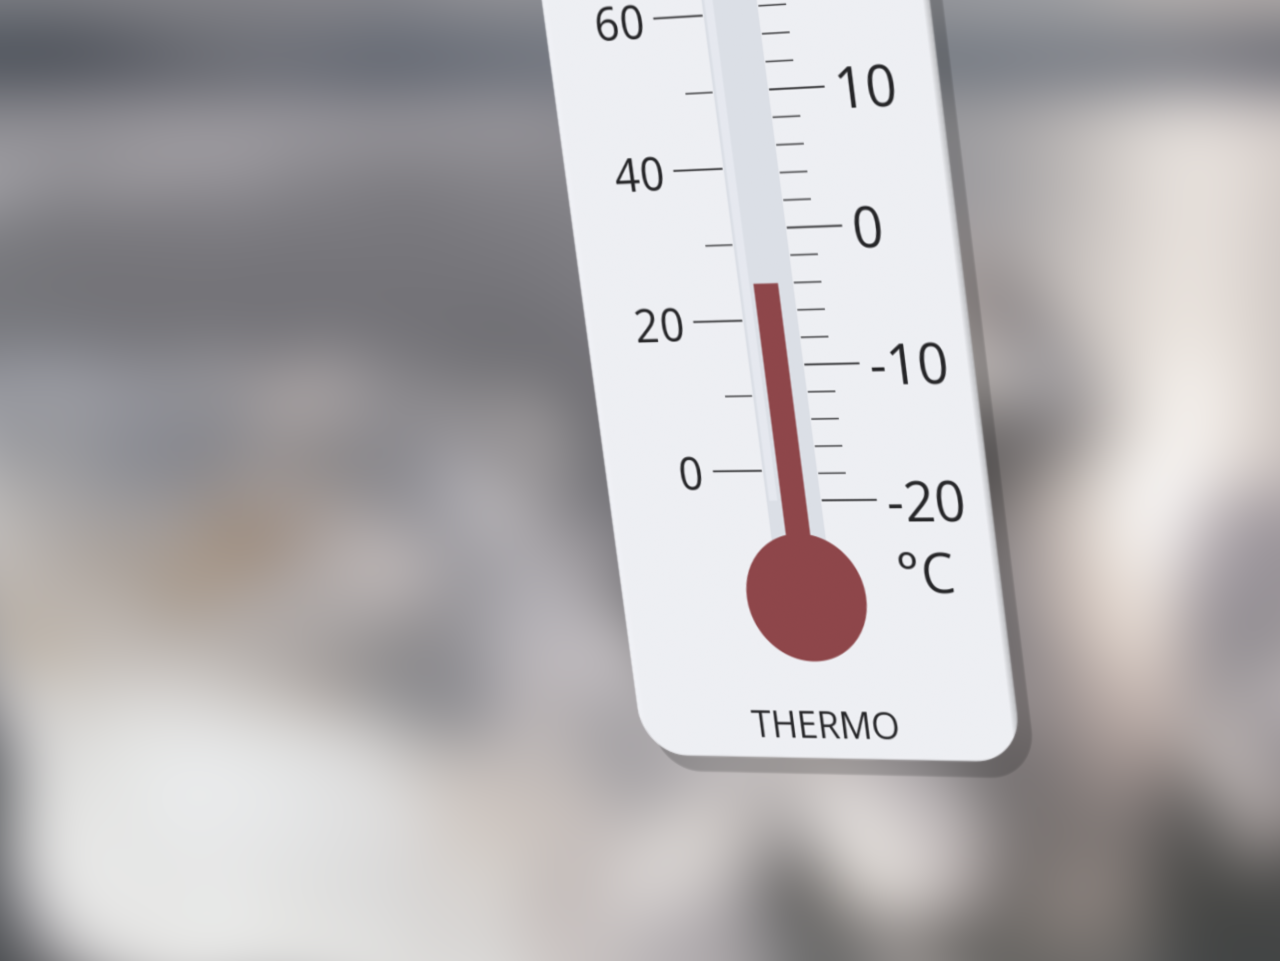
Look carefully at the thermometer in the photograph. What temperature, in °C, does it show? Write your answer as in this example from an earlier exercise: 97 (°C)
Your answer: -4 (°C)
